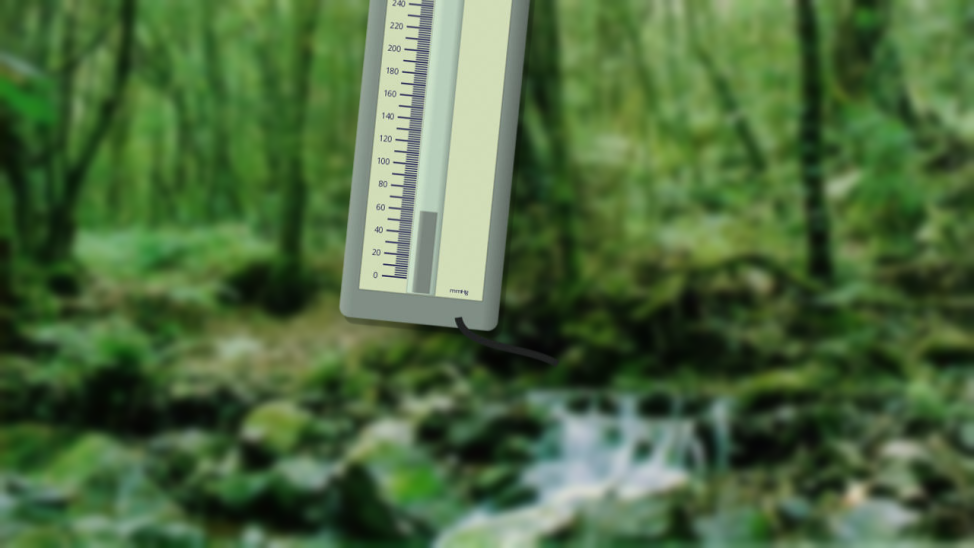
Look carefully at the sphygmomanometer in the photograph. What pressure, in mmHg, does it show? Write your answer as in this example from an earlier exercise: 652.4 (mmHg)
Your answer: 60 (mmHg)
